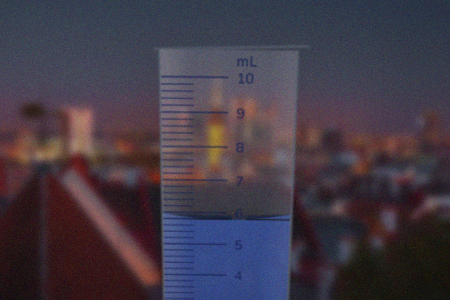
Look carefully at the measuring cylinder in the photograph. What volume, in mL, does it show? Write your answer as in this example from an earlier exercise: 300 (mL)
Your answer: 5.8 (mL)
